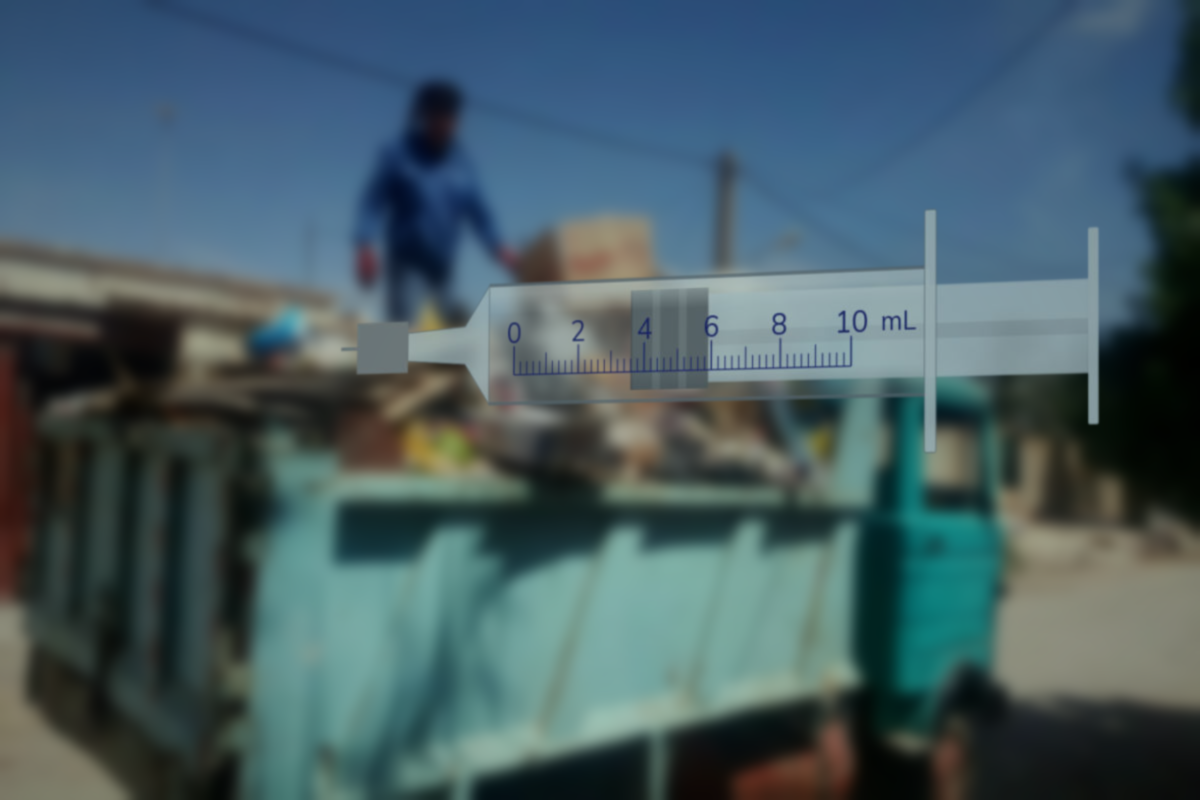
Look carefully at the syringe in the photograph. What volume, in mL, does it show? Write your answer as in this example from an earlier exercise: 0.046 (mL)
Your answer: 3.6 (mL)
